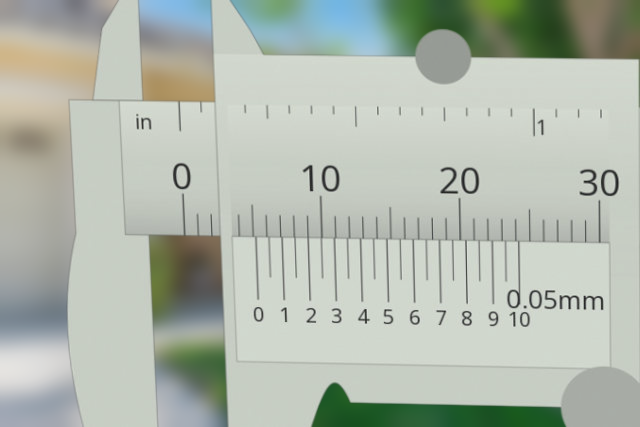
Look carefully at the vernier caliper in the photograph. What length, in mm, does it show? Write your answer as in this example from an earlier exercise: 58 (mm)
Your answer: 5.2 (mm)
